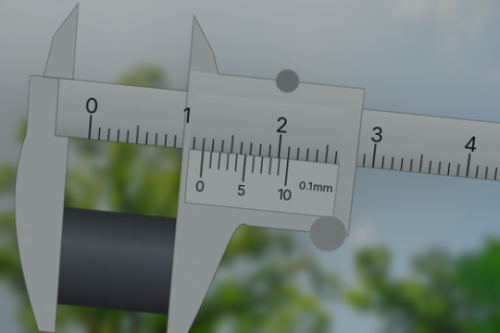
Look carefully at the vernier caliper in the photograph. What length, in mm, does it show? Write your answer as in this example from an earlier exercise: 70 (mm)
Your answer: 12.0 (mm)
